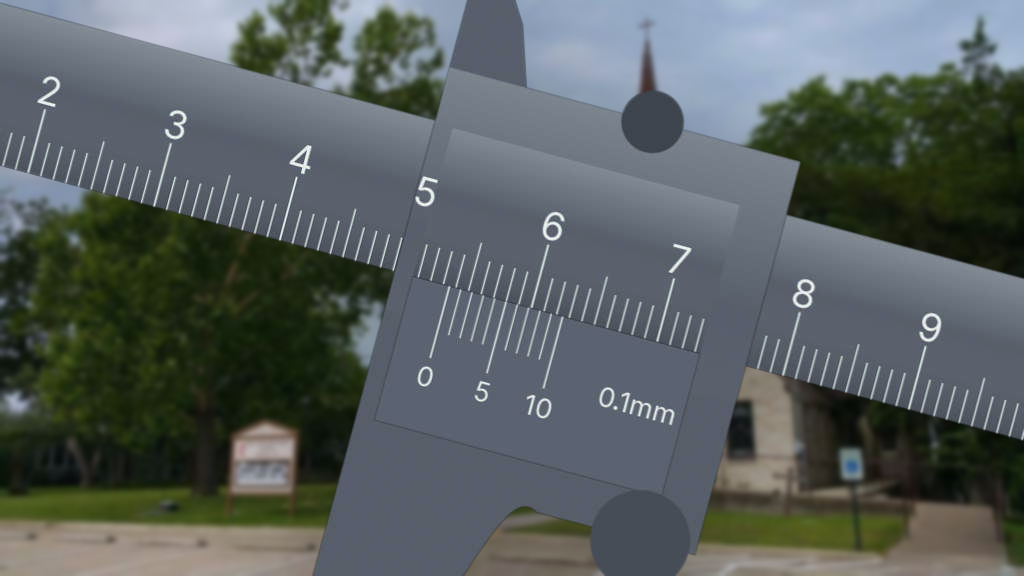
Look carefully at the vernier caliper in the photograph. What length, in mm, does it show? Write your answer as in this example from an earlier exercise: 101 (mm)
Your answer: 53.5 (mm)
